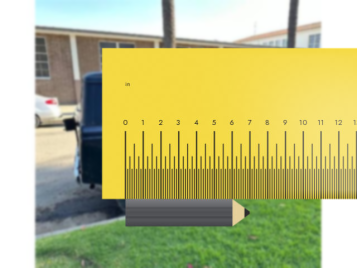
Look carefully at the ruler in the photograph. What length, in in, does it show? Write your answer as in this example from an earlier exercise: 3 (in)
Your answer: 7 (in)
